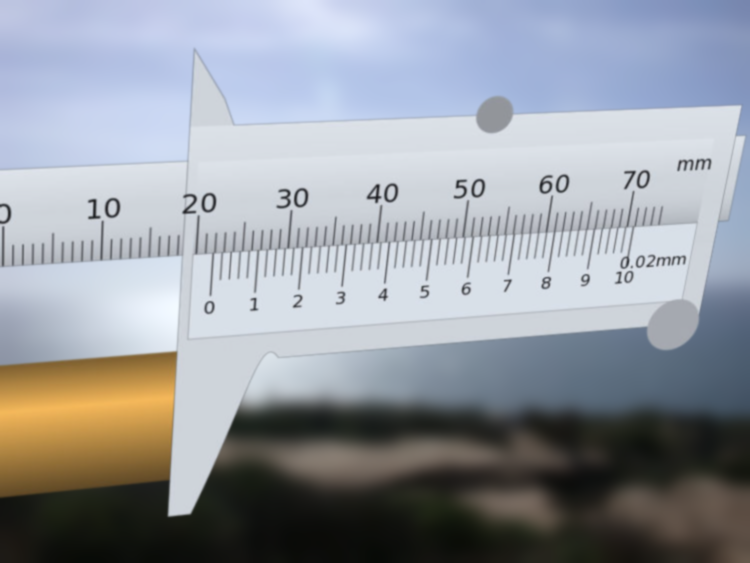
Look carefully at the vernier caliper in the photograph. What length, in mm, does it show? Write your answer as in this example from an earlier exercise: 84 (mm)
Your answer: 21.8 (mm)
